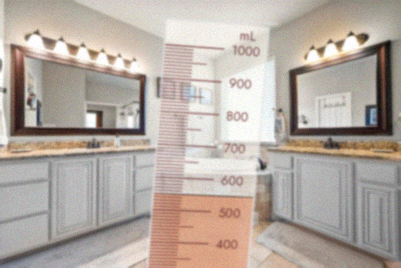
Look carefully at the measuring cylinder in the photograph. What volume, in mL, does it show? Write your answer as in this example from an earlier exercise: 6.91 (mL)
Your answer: 550 (mL)
